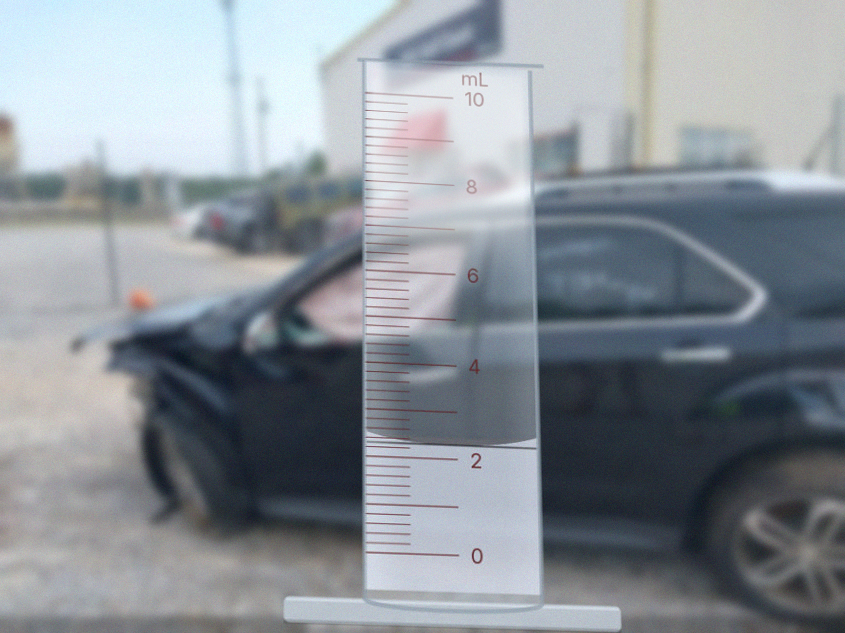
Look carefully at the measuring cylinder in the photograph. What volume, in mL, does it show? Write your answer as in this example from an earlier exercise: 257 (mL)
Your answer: 2.3 (mL)
